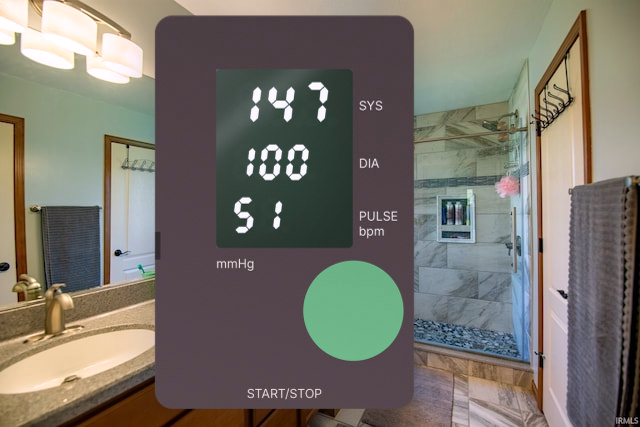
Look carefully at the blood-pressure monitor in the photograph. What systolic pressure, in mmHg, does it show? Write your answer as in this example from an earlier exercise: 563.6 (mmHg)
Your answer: 147 (mmHg)
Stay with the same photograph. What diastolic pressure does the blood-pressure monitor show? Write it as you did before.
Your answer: 100 (mmHg)
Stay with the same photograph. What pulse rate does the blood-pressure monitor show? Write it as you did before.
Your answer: 51 (bpm)
